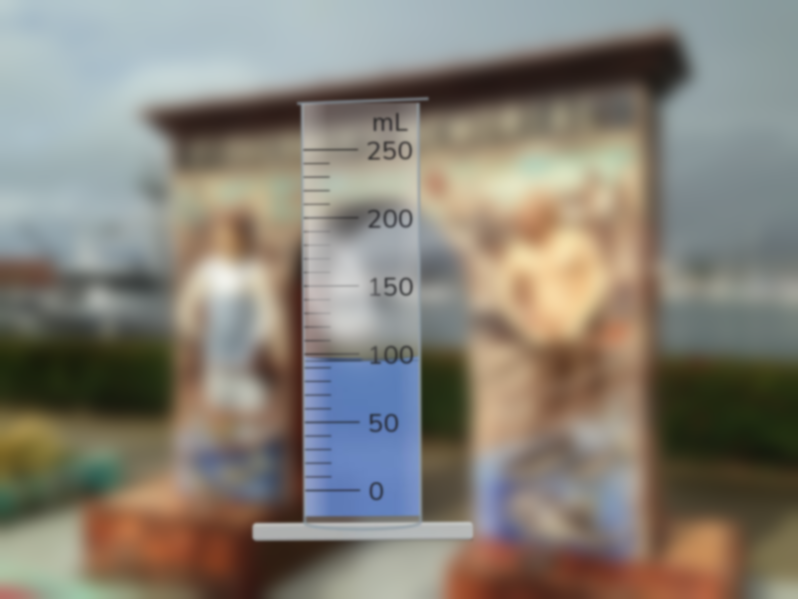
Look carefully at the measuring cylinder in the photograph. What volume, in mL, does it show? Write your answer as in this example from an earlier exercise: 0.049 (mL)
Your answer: 95 (mL)
